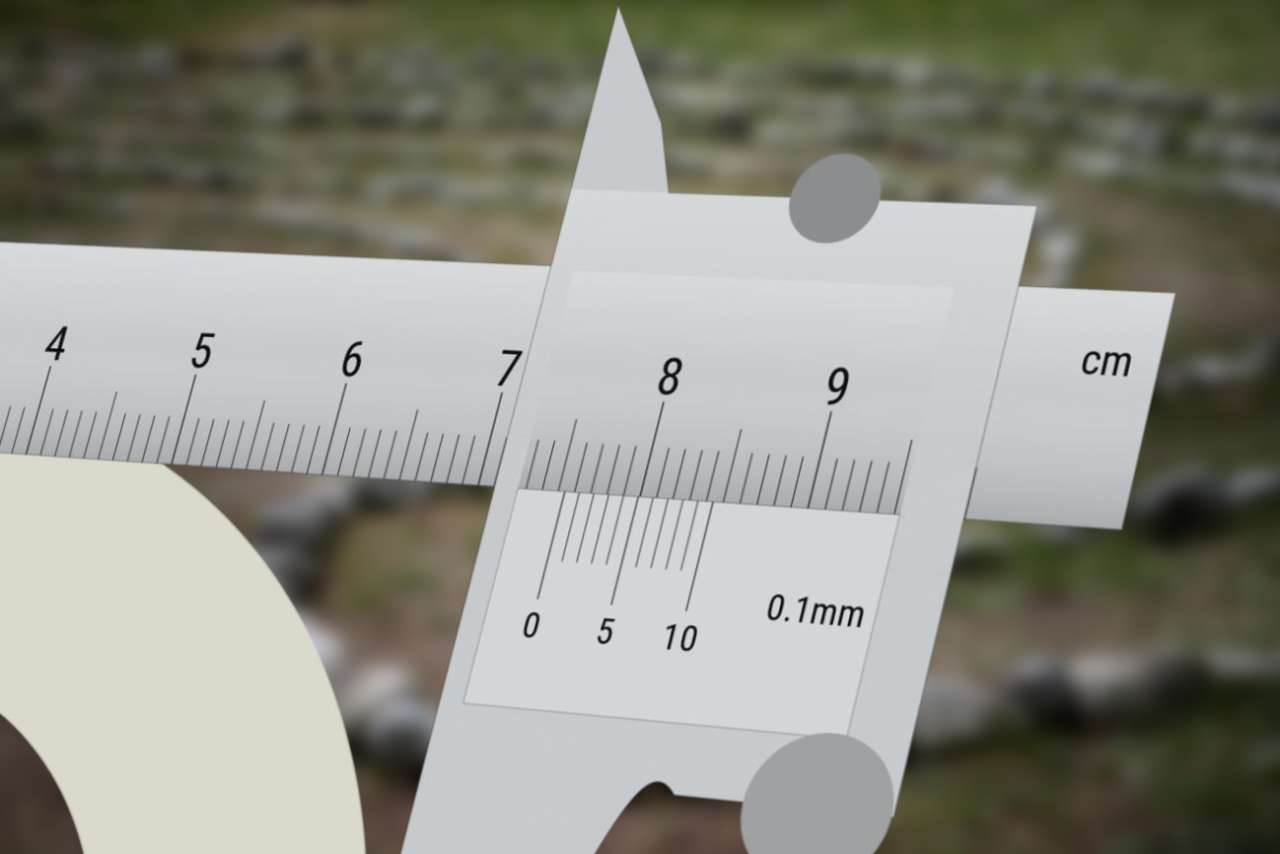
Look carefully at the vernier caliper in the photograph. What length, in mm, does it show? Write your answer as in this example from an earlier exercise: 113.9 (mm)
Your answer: 75.4 (mm)
